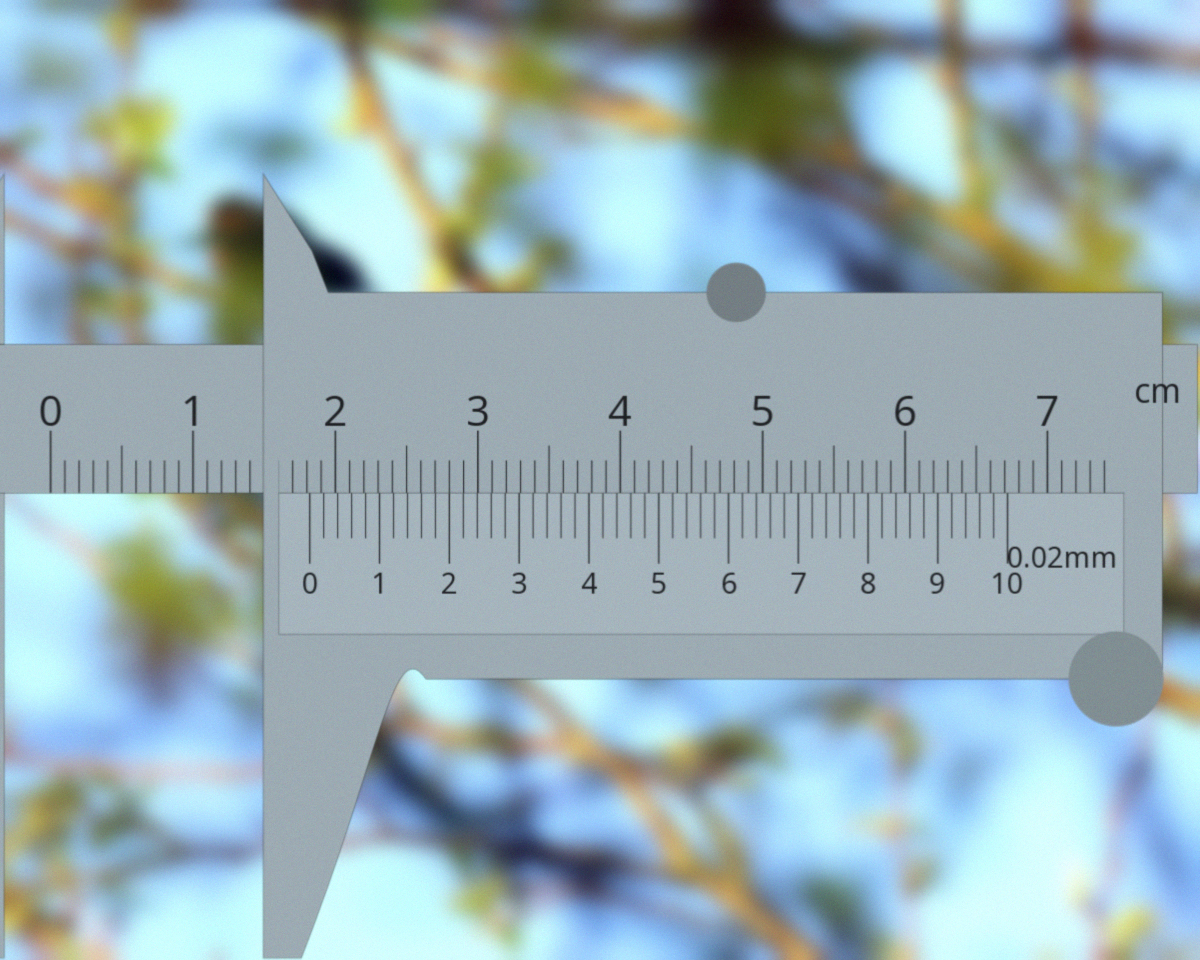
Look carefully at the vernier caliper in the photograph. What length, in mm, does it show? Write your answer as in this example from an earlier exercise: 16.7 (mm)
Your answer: 18.2 (mm)
